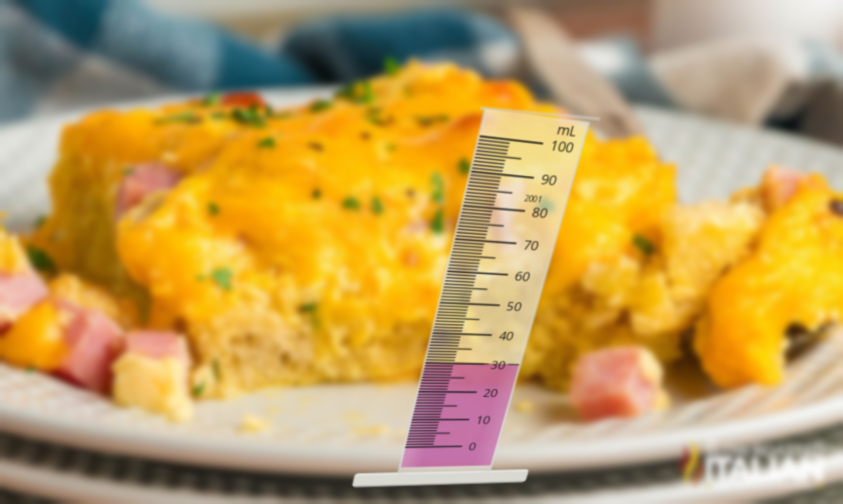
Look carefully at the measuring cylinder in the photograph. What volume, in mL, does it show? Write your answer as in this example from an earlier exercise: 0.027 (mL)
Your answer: 30 (mL)
